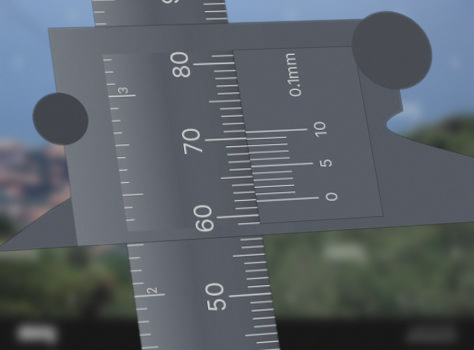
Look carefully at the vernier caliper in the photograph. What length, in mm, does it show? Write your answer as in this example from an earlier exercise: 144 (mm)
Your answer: 61.8 (mm)
